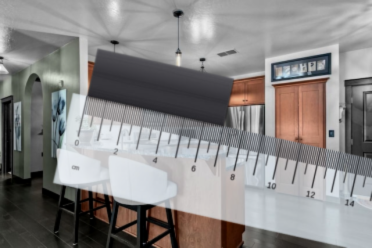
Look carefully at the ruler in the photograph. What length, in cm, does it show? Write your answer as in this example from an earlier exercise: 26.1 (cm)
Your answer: 7 (cm)
